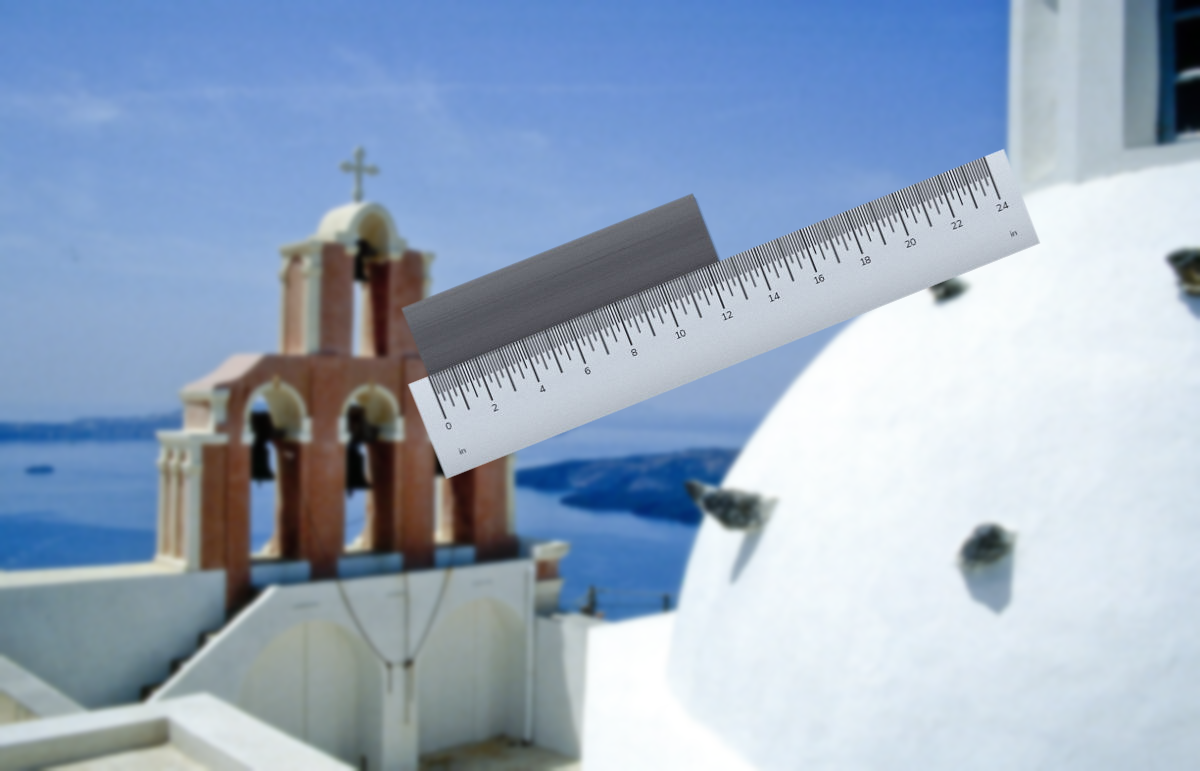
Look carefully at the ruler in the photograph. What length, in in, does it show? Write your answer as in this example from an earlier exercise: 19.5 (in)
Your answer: 12.5 (in)
